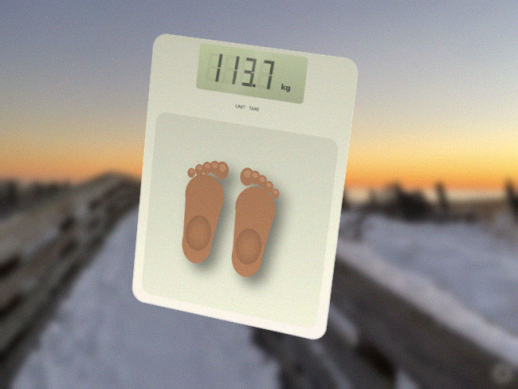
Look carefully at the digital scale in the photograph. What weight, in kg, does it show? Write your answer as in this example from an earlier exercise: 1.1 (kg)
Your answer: 113.7 (kg)
